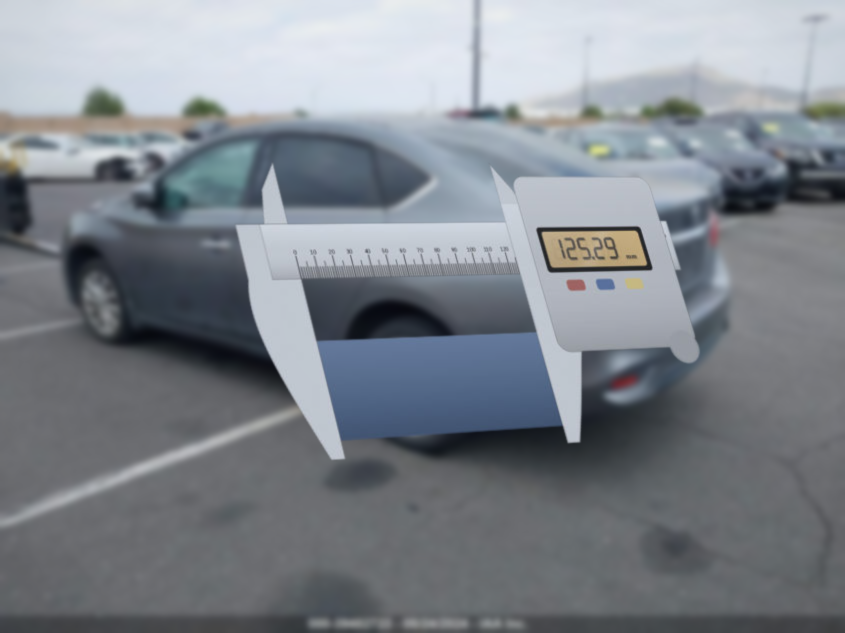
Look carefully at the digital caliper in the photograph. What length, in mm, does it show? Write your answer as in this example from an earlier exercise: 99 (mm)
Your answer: 125.29 (mm)
